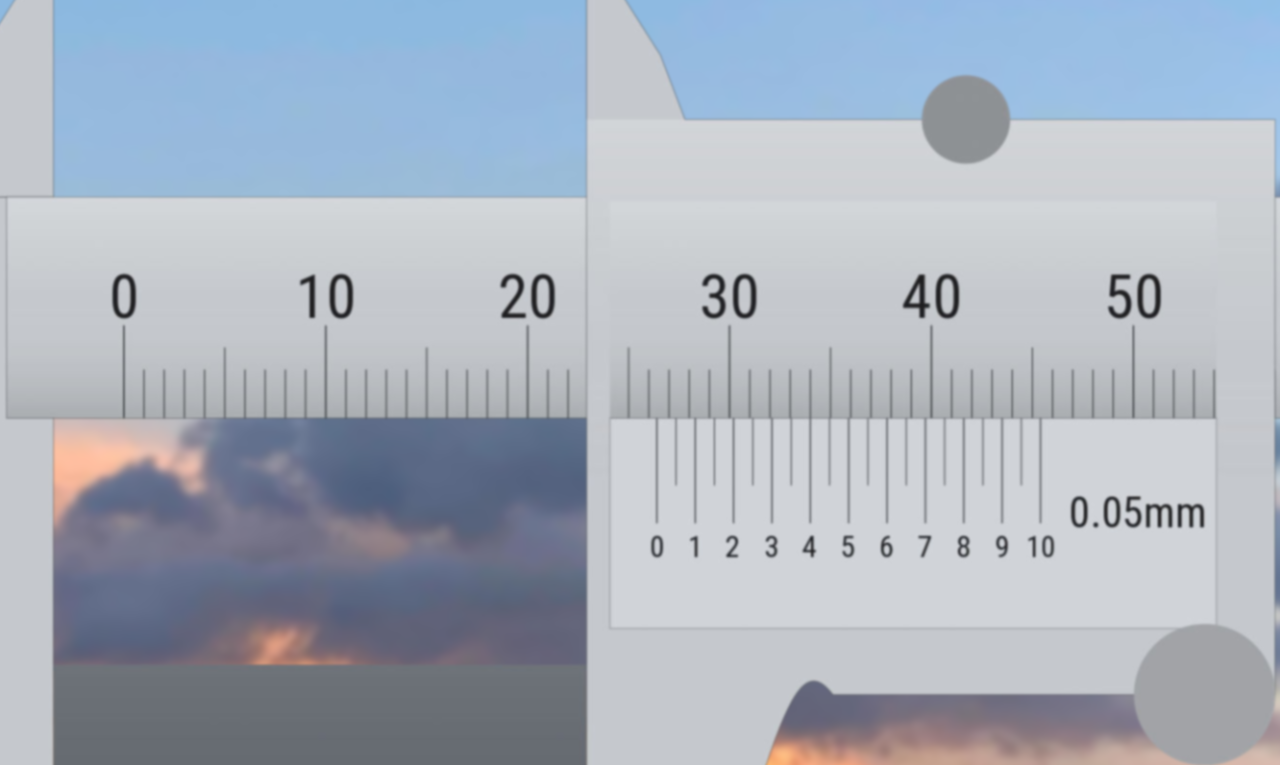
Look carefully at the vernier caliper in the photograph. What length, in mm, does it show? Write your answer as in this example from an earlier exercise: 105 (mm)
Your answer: 26.4 (mm)
